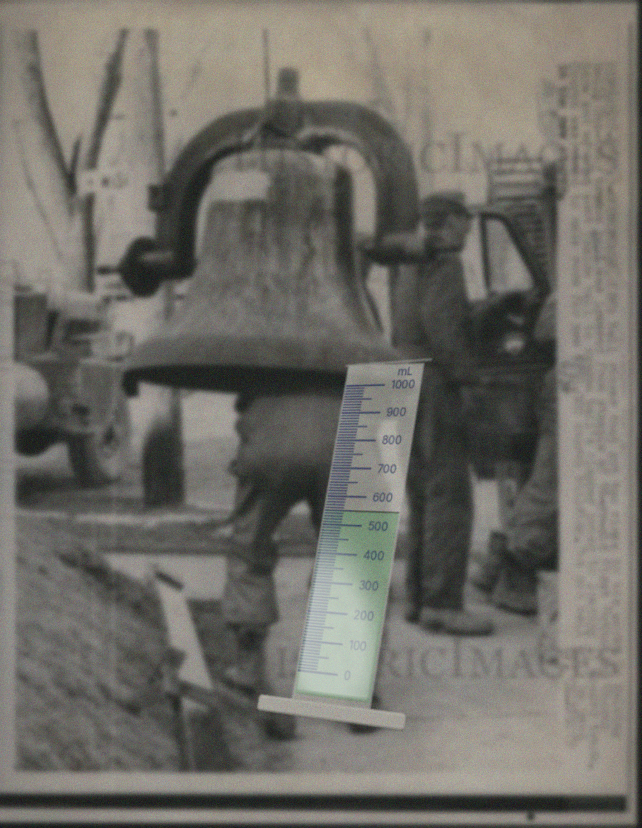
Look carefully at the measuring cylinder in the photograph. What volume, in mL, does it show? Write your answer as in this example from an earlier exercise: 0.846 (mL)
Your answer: 550 (mL)
